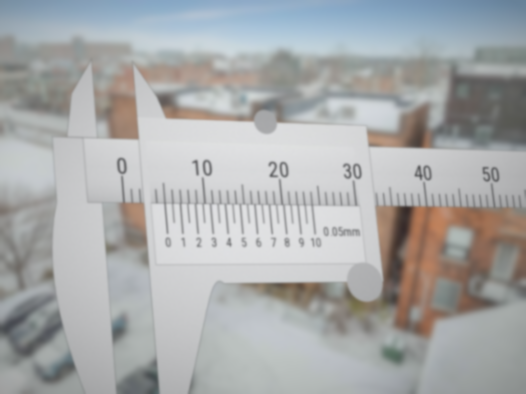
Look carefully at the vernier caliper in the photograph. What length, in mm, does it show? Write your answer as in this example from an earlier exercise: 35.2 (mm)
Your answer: 5.0 (mm)
